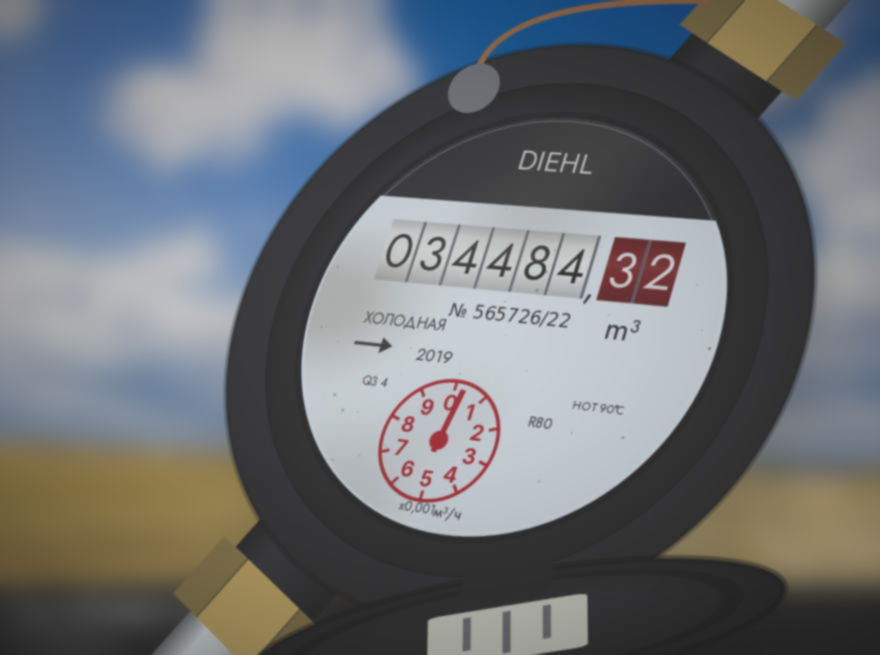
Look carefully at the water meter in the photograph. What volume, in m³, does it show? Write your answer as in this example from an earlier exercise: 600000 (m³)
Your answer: 34484.320 (m³)
